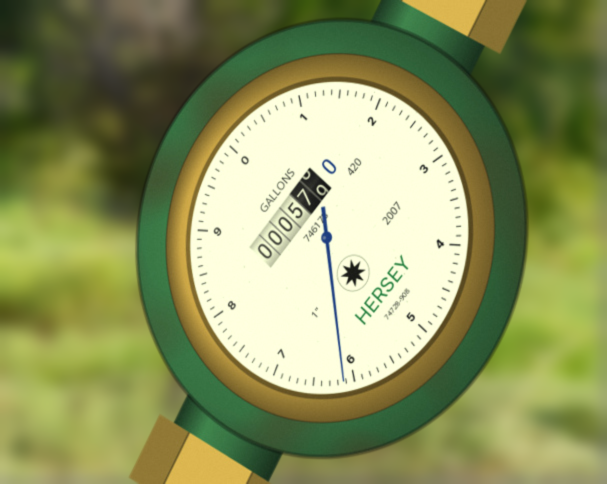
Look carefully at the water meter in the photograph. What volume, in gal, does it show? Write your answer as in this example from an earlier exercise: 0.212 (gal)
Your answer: 5786.1 (gal)
